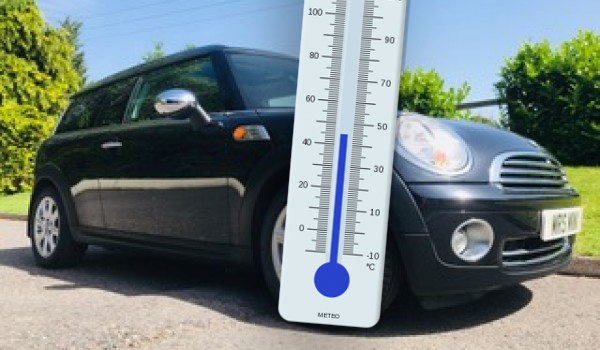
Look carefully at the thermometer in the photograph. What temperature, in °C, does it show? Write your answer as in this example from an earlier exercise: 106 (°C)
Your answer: 45 (°C)
